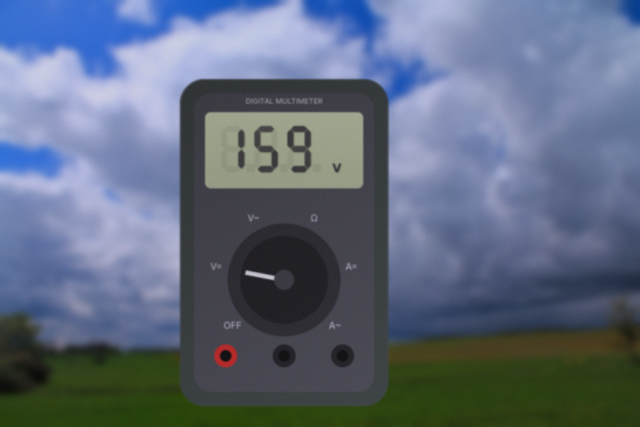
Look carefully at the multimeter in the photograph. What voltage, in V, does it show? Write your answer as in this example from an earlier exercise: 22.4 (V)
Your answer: 159 (V)
